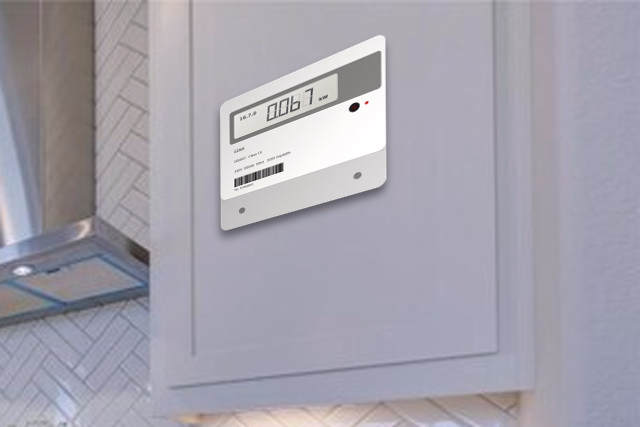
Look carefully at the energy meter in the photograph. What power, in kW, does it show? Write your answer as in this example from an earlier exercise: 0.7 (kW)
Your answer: 0.067 (kW)
